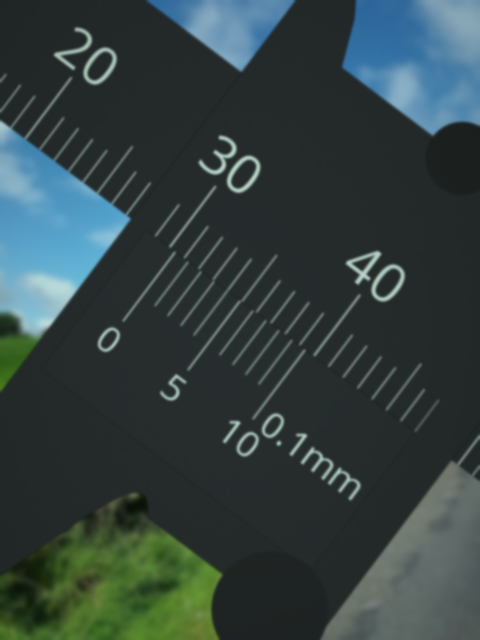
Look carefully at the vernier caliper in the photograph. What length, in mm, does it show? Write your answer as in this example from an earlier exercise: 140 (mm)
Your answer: 30.4 (mm)
